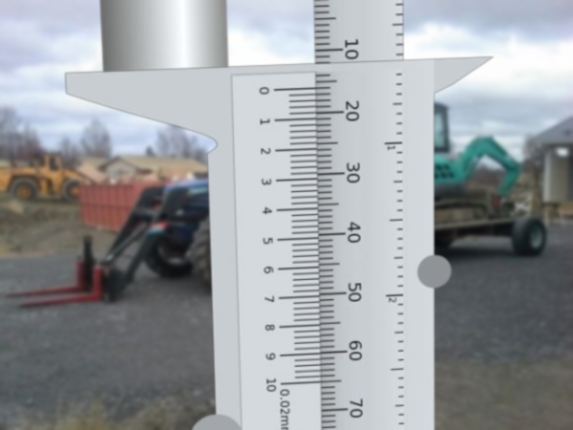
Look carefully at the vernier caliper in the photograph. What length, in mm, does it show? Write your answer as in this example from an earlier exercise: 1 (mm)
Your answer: 16.0 (mm)
